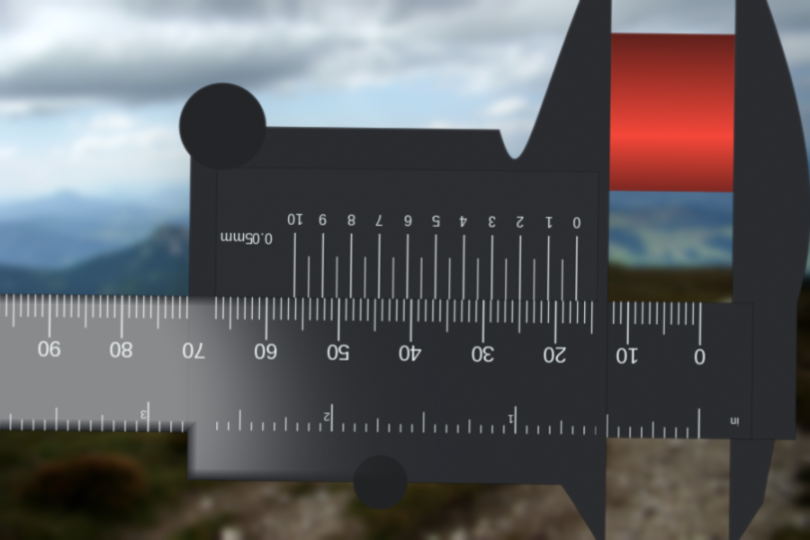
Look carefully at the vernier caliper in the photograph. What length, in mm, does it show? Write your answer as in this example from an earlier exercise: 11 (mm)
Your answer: 17.2 (mm)
